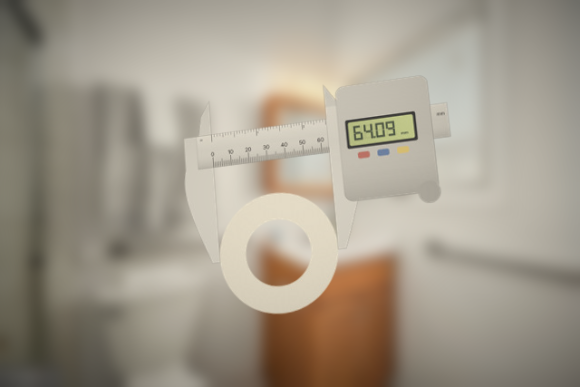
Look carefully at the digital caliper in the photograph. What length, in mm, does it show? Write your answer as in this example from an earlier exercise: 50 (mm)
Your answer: 64.09 (mm)
